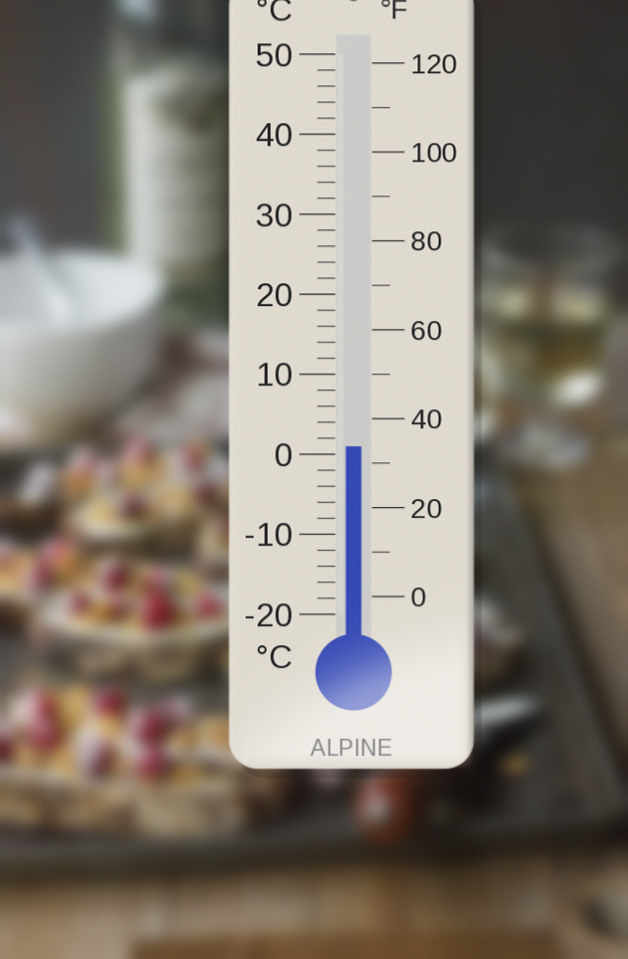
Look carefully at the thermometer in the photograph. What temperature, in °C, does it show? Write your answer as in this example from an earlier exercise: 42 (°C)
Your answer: 1 (°C)
